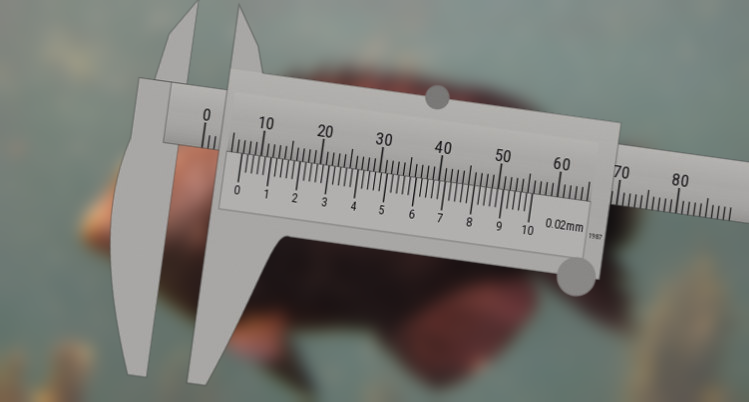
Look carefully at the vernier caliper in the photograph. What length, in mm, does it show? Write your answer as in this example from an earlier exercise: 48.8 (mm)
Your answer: 6.8 (mm)
